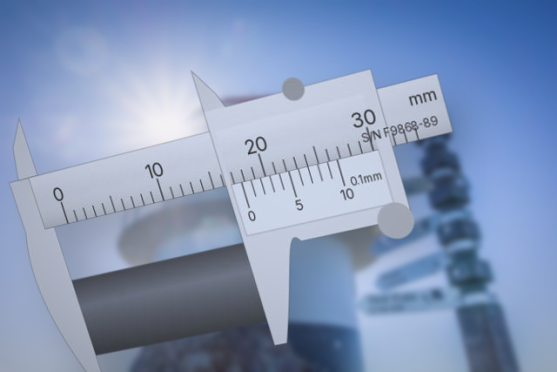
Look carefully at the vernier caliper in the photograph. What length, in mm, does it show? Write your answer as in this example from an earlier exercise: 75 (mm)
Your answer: 17.7 (mm)
